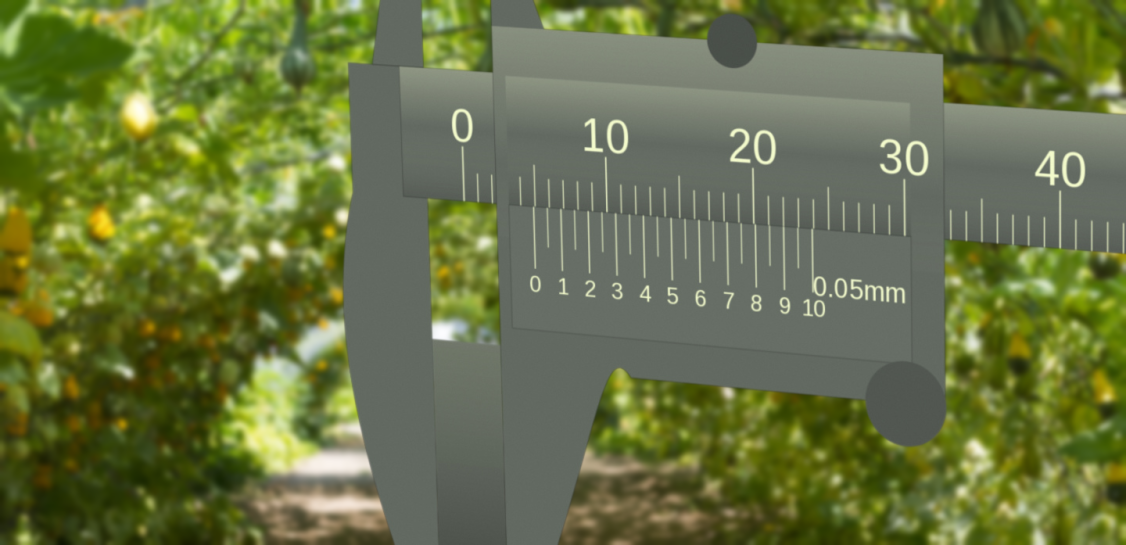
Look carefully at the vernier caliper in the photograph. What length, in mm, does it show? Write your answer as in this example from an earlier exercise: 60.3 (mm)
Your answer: 4.9 (mm)
